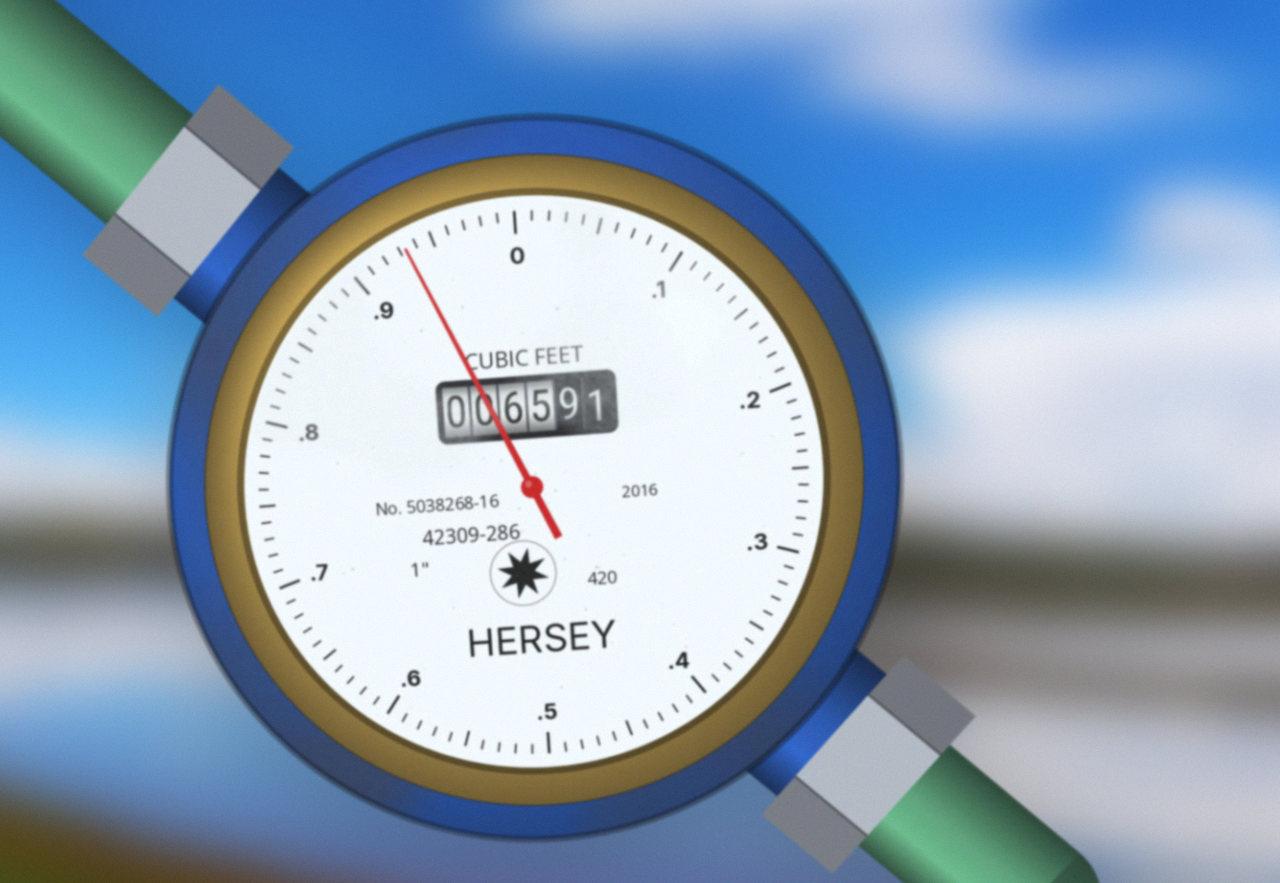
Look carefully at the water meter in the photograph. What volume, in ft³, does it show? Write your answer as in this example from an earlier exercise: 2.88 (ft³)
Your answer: 6590.93 (ft³)
